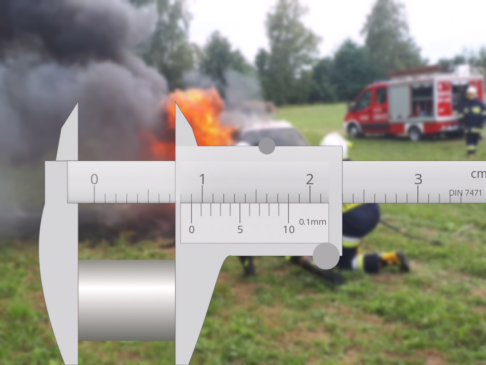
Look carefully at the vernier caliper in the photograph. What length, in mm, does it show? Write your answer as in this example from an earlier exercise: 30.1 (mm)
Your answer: 9.0 (mm)
